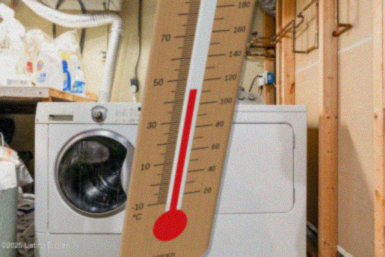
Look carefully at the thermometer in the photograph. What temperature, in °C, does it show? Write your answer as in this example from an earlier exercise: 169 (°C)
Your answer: 45 (°C)
